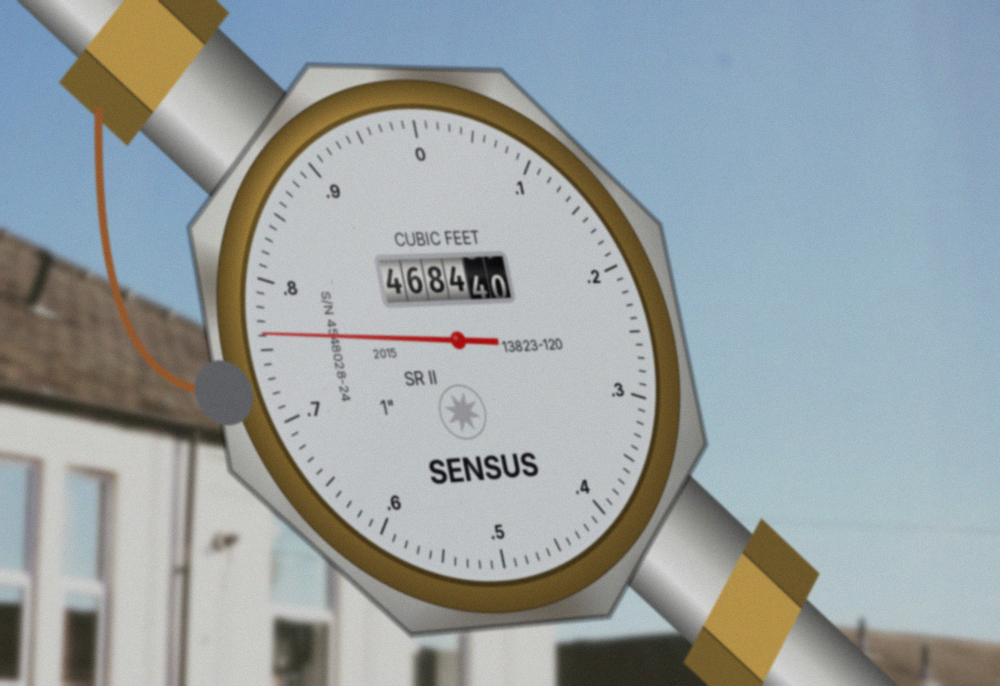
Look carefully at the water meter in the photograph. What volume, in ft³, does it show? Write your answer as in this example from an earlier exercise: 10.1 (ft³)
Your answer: 468439.76 (ft³)
